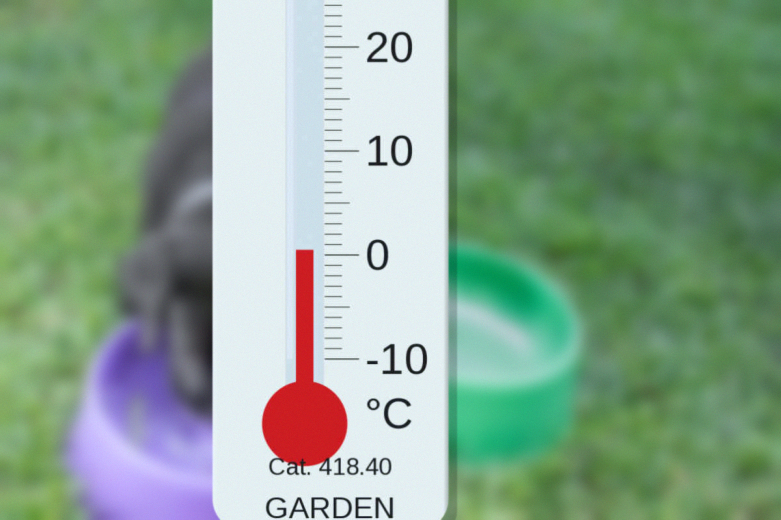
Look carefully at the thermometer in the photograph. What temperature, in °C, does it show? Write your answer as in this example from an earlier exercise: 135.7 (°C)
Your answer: 0.5 (°C)
